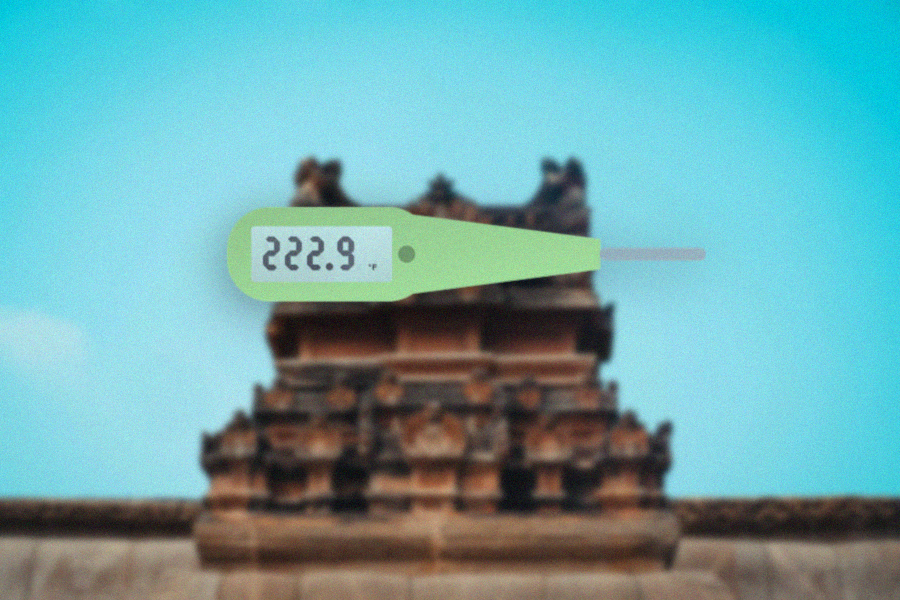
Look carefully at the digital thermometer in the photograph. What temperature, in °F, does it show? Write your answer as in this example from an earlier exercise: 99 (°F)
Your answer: 222.9 (°F)
